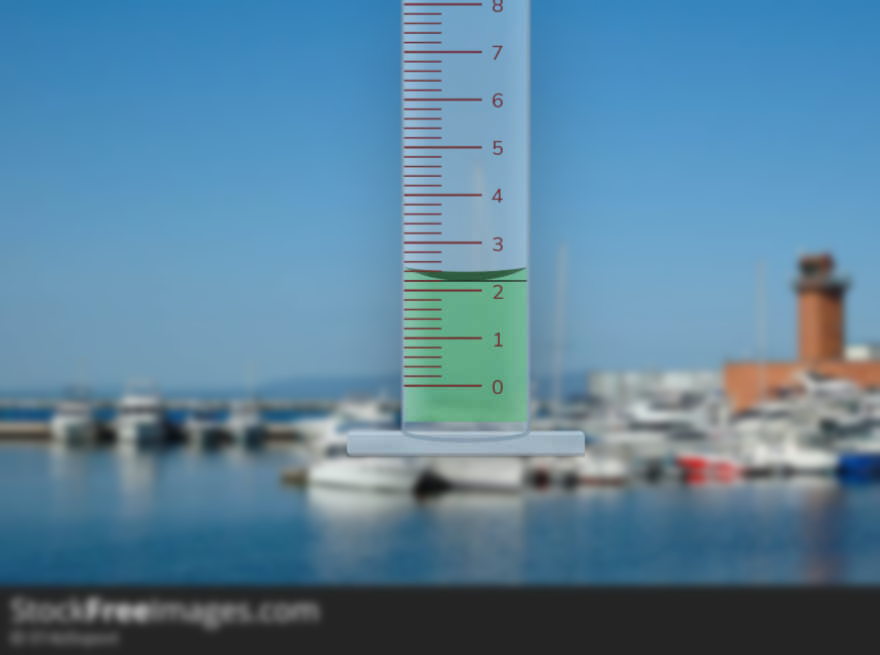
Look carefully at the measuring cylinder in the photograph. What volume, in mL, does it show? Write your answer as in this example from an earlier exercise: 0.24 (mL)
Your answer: 2.2 (mL)
